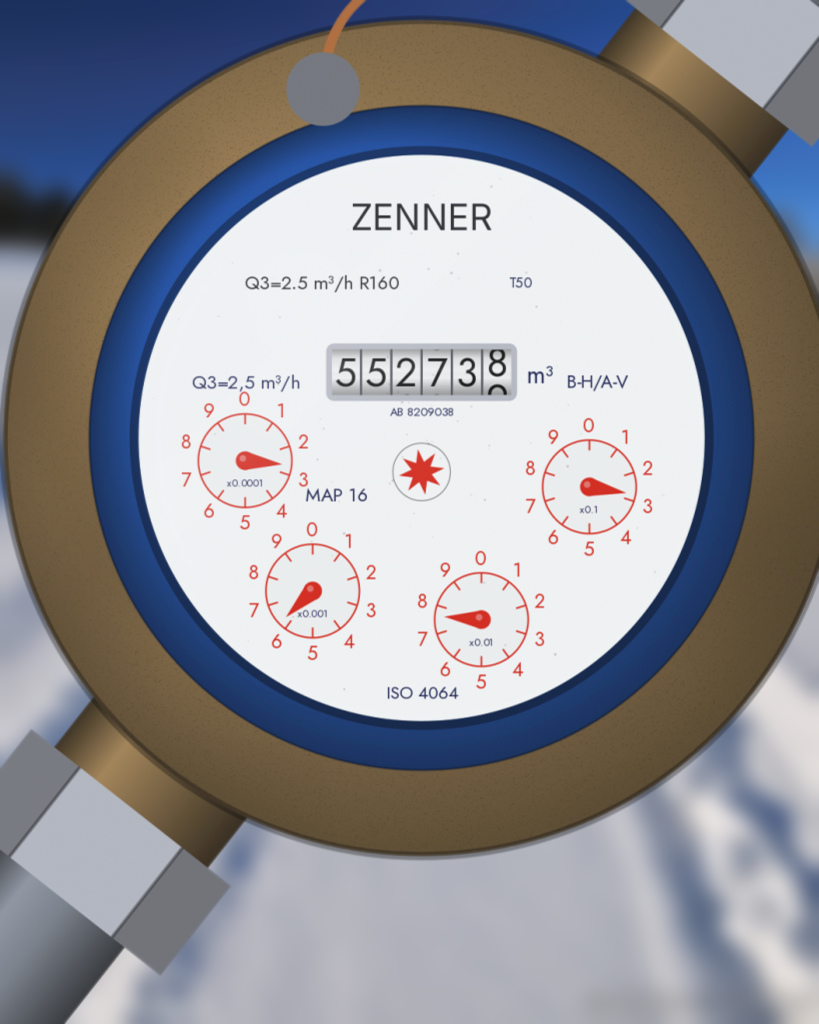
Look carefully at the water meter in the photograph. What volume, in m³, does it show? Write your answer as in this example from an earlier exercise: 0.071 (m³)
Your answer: 552738.2762 (m³)
